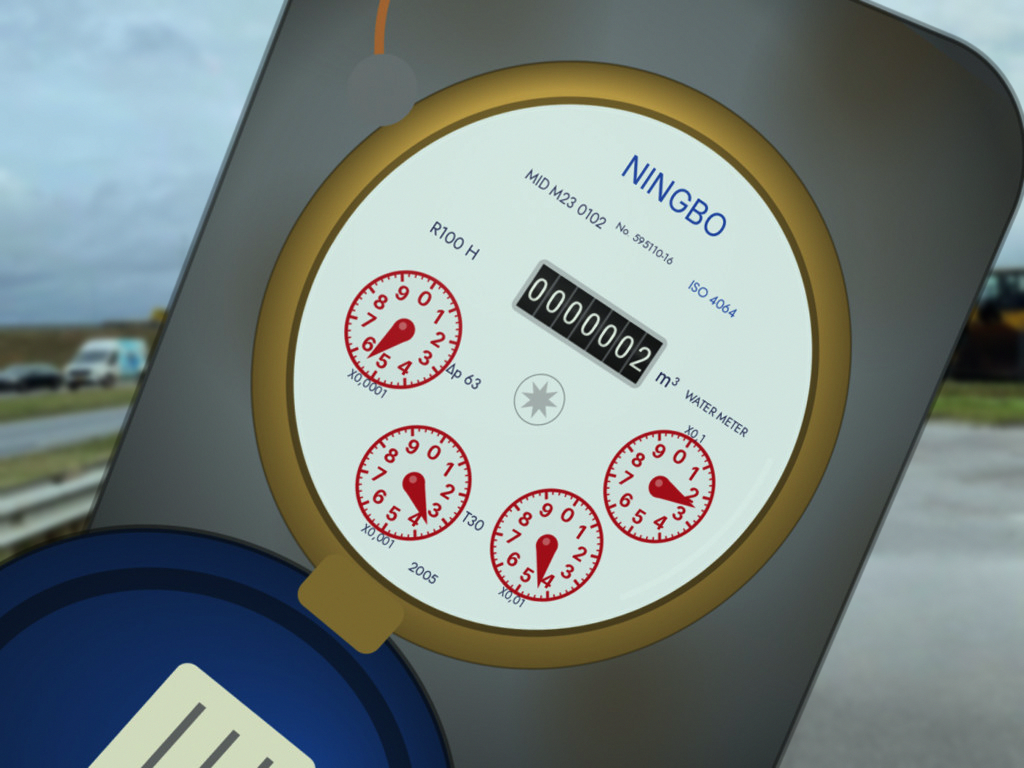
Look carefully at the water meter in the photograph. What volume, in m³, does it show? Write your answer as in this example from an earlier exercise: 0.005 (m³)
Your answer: 2.2435 (m³)
